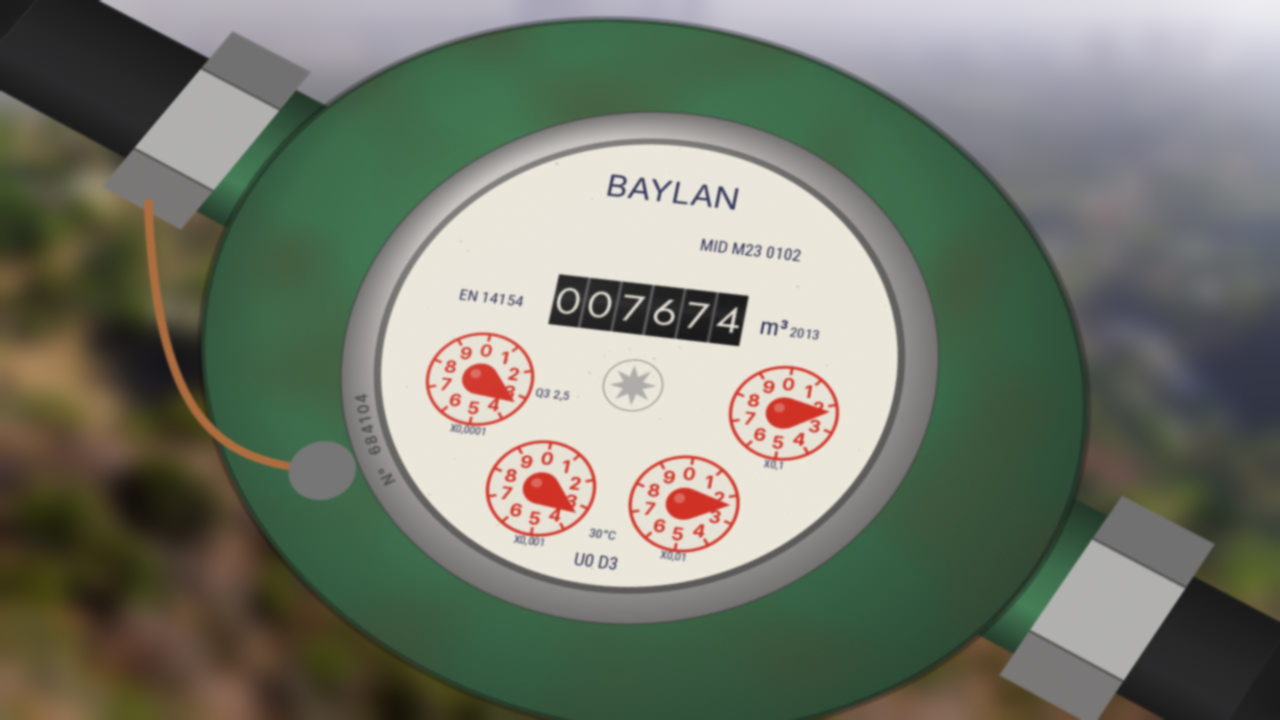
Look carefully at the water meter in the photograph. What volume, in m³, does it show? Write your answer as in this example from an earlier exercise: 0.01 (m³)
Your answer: 7674.2233 (m³)
